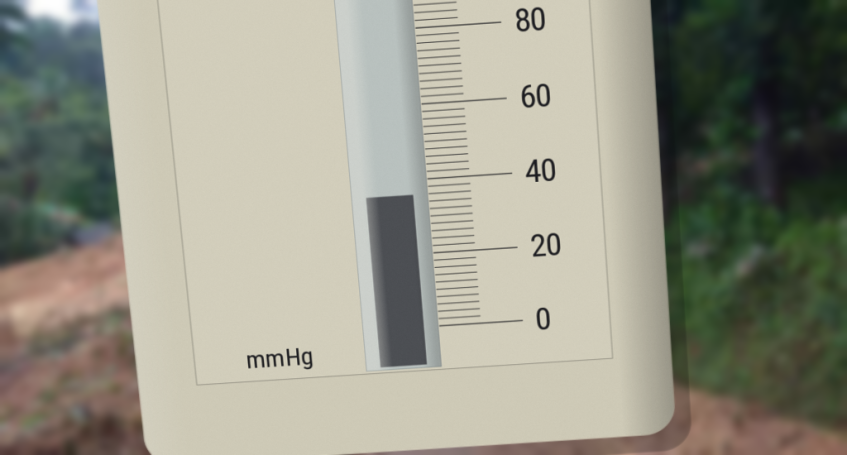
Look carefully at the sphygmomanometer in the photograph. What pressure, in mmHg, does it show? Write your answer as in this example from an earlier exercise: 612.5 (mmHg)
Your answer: 36 (mmHg)
